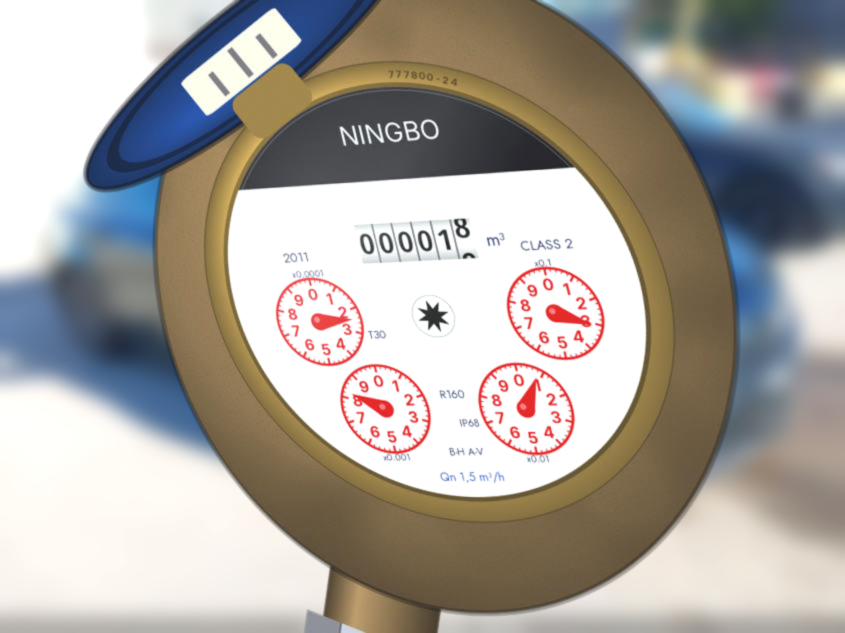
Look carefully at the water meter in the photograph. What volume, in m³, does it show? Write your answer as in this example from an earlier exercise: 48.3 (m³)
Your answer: 18.3082 (m³)
